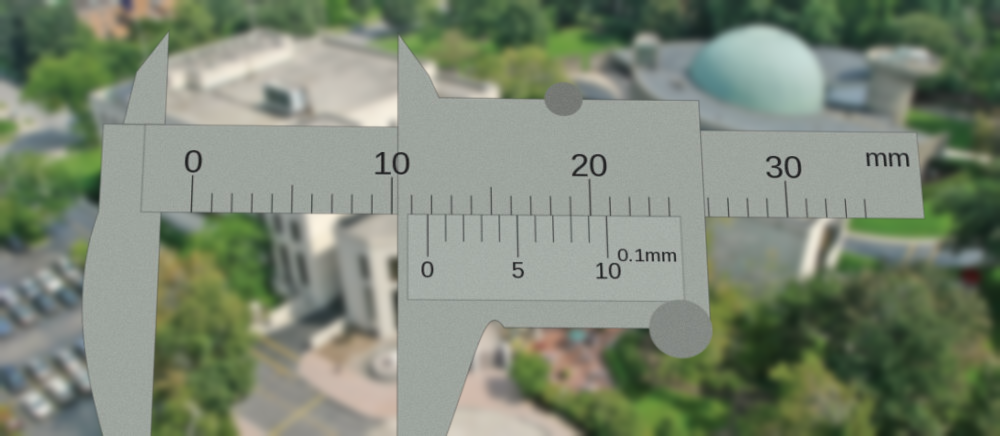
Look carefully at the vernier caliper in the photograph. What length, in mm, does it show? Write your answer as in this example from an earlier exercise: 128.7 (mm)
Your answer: 11.8 (mm)
